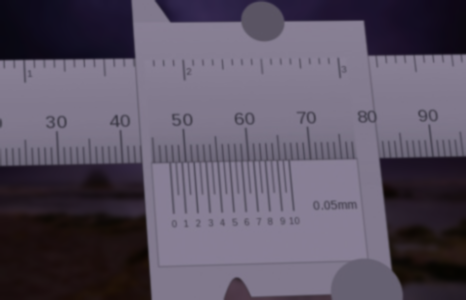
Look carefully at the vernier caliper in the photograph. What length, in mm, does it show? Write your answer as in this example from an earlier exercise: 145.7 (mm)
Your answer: 47.5 (mm)
